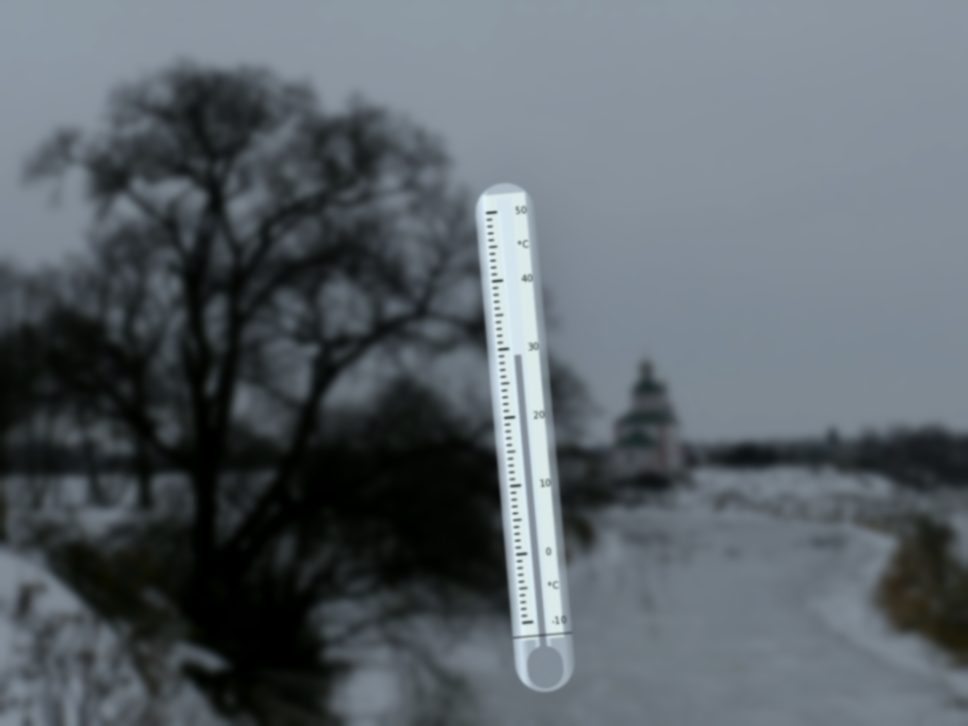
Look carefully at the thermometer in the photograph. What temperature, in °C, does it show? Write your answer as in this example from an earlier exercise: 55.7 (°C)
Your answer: 29 (°C)
